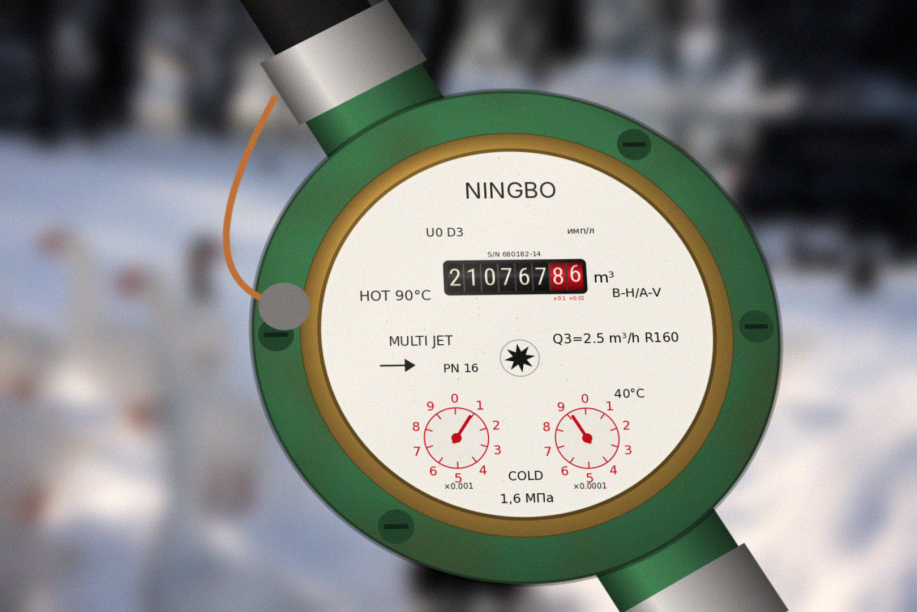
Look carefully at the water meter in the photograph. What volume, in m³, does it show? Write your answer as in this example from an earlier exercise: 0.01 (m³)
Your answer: 210767.8609 (m³)
